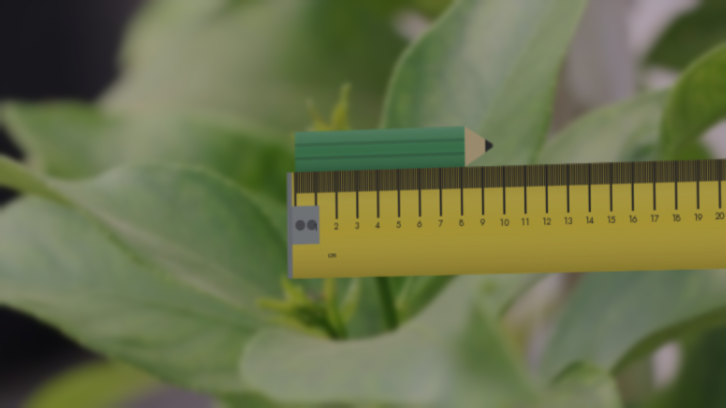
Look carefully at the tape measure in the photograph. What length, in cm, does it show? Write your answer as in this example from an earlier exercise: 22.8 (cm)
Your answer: 9.5 (cm)
